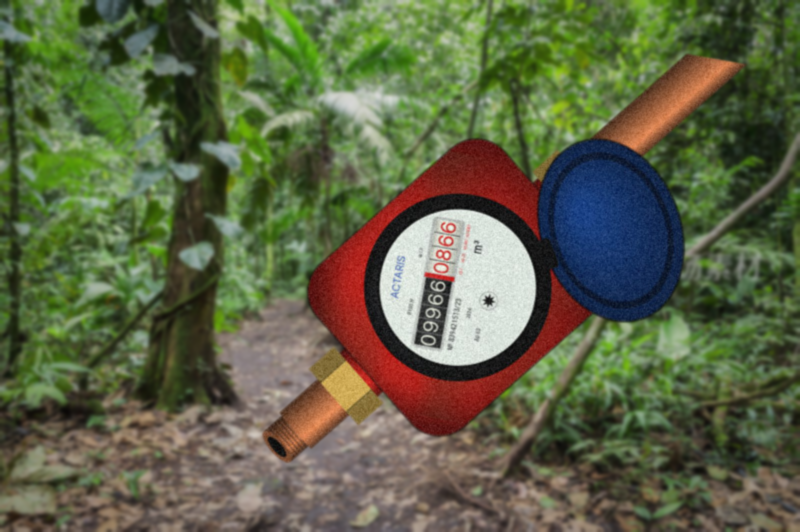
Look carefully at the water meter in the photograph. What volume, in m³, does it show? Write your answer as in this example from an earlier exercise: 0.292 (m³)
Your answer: 9966.0866 (m³)
